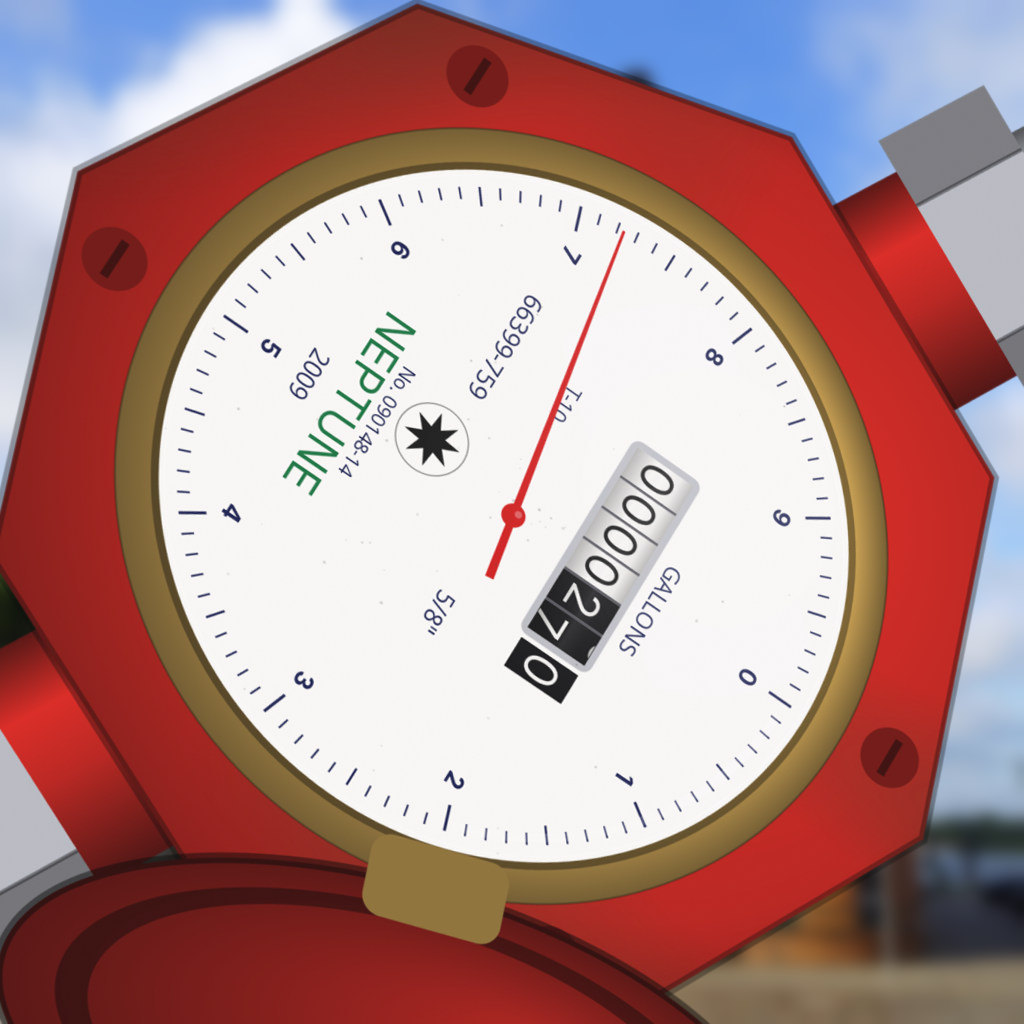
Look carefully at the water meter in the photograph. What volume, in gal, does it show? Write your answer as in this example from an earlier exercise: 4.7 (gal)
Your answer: 267.2 (gal)
